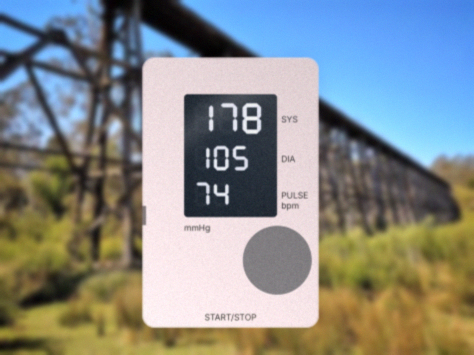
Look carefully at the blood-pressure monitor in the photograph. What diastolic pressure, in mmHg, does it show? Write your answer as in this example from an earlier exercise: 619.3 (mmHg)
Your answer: 105 (mmHg)
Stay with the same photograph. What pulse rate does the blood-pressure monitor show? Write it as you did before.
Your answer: 74 (bpm)
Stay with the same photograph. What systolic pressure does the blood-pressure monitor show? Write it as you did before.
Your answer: 178 (mmHg)
